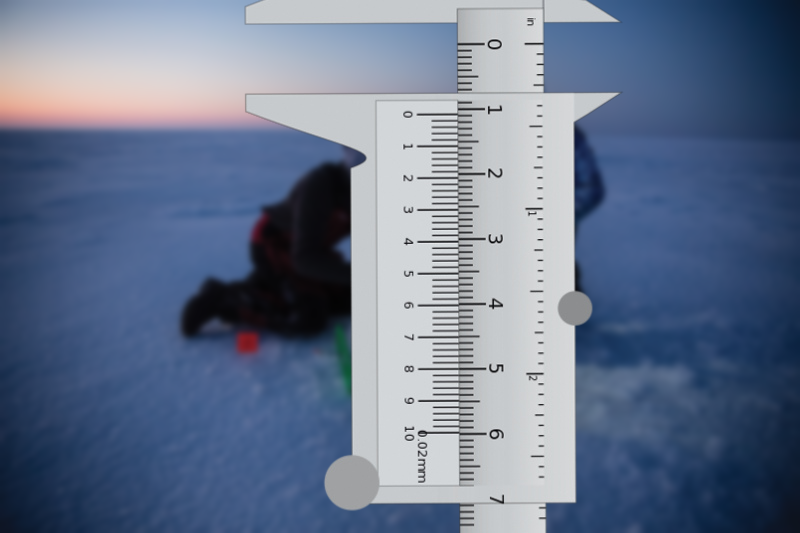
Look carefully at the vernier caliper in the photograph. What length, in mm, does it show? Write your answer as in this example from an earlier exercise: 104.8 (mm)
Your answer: 10.8 (mm)
